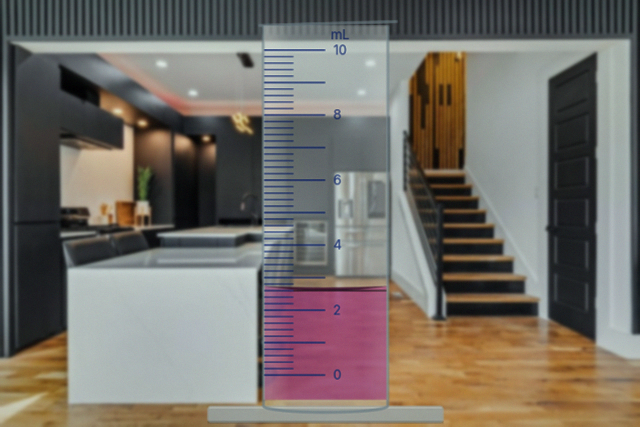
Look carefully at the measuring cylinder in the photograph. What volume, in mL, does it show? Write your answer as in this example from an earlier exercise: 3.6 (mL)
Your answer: 2.6 (mL)
